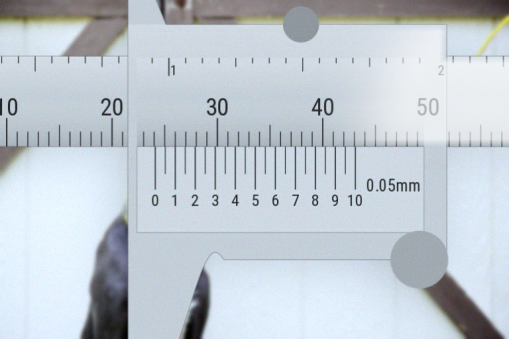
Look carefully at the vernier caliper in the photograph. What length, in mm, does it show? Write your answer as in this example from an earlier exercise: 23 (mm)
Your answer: 24.1 (mm)
